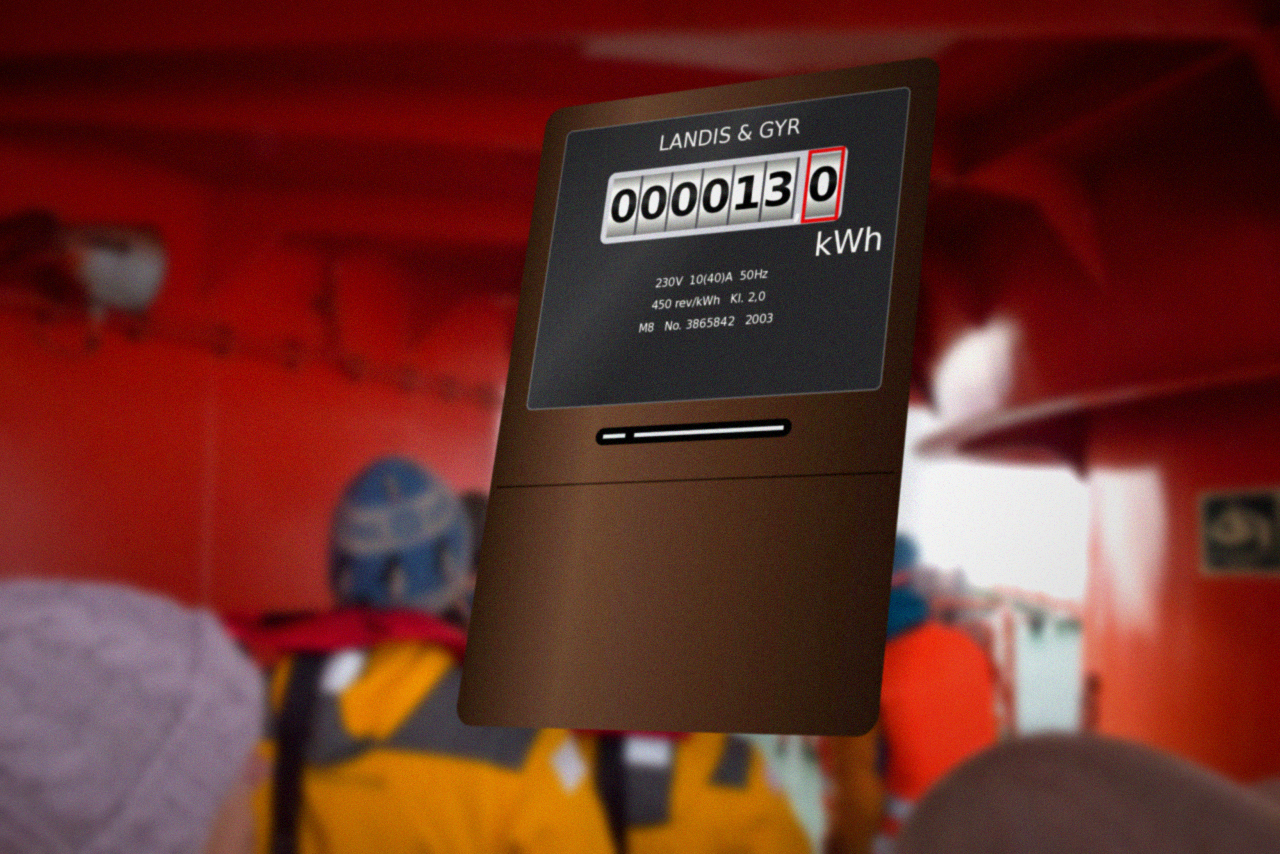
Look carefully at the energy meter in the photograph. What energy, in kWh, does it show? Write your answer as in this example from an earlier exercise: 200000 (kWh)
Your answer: 13.0 (kWh)
